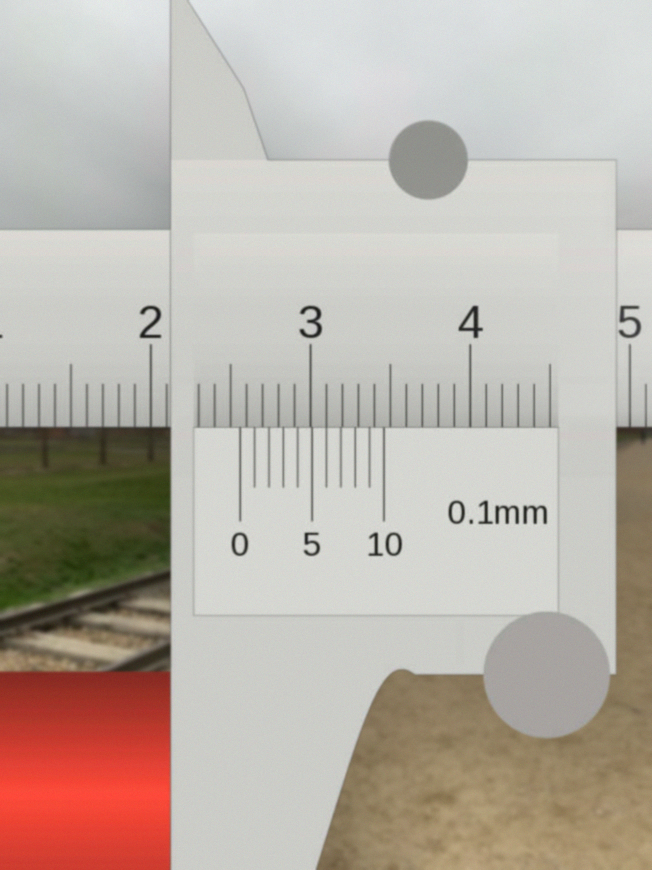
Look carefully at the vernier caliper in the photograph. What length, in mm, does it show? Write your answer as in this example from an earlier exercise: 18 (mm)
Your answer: 25.6 (mm)
